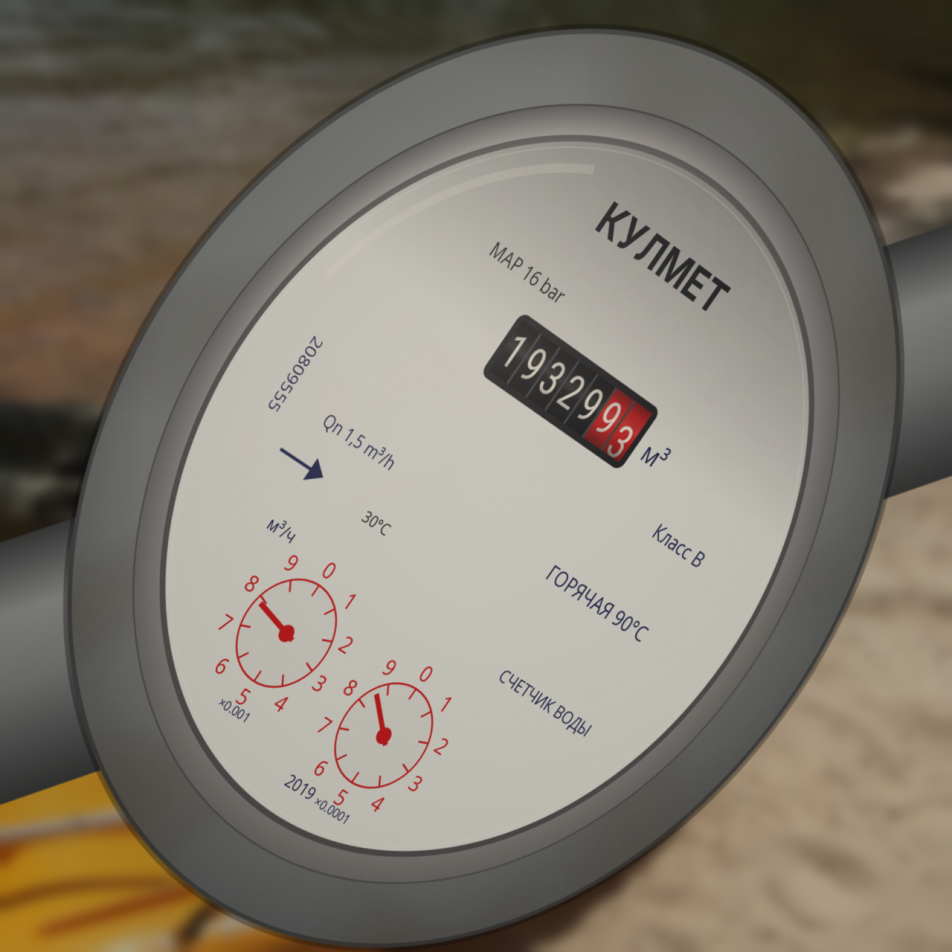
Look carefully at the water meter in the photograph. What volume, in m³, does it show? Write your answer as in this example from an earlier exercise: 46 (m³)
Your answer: 19329.9278 (m³)
